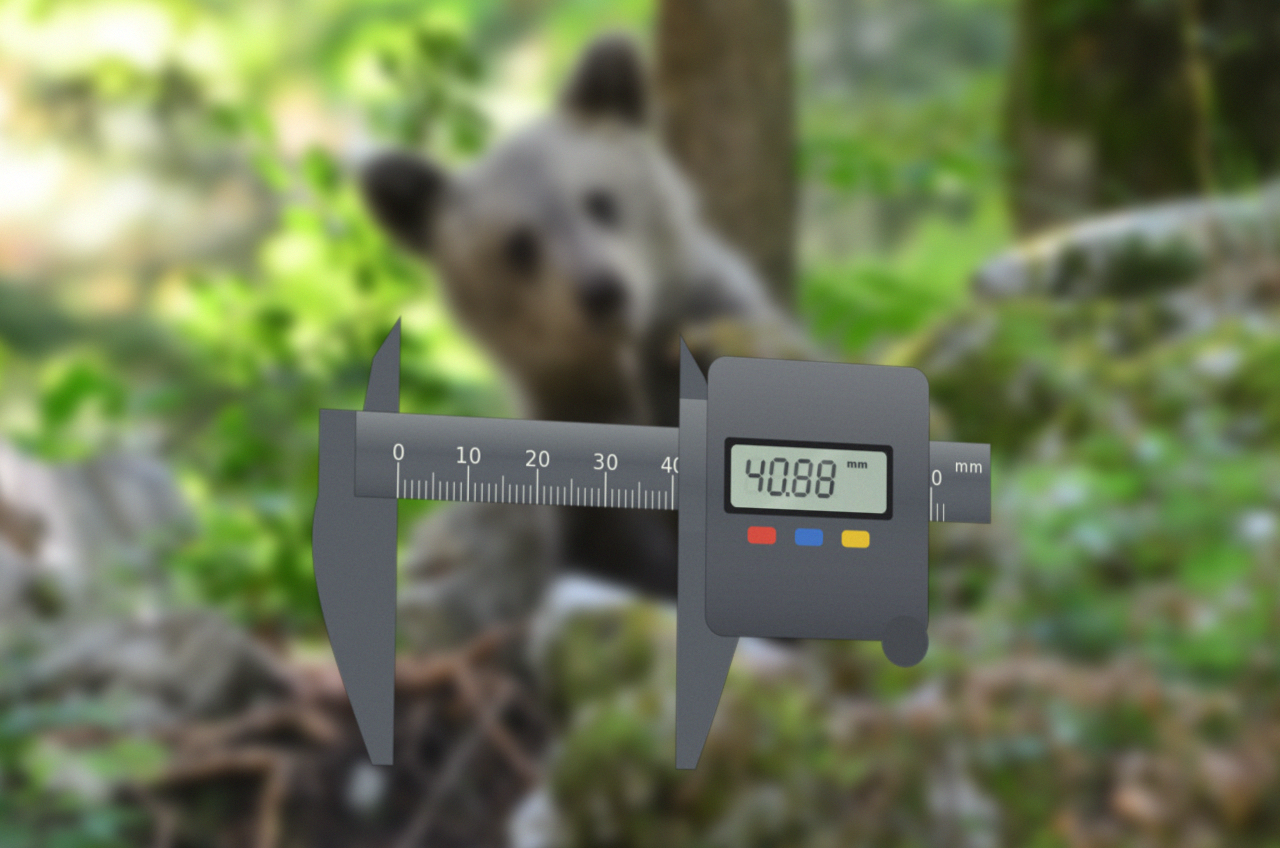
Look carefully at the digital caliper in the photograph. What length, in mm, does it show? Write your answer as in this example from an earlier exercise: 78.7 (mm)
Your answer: 40.88 (mm)
